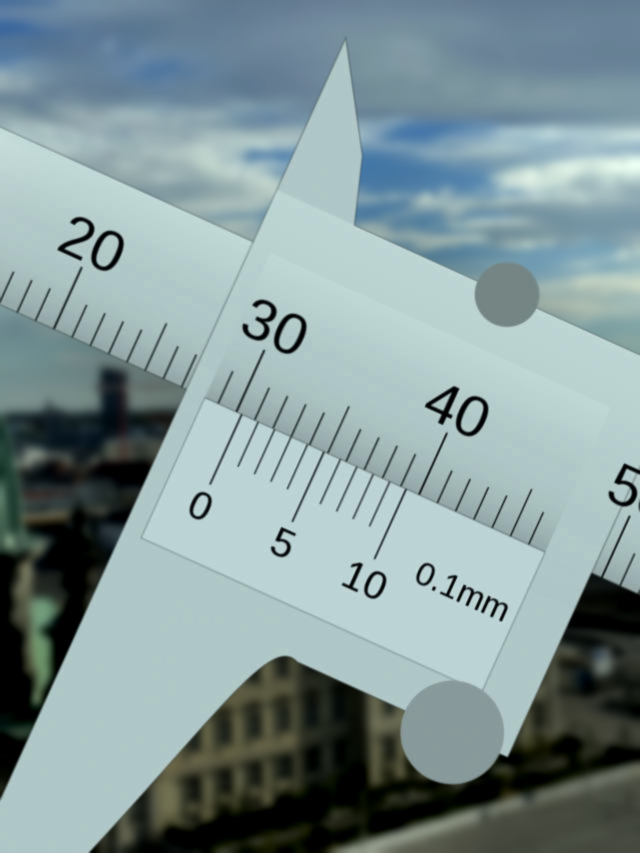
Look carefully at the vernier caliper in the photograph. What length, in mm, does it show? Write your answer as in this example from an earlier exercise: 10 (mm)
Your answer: 30.3 (mm)
